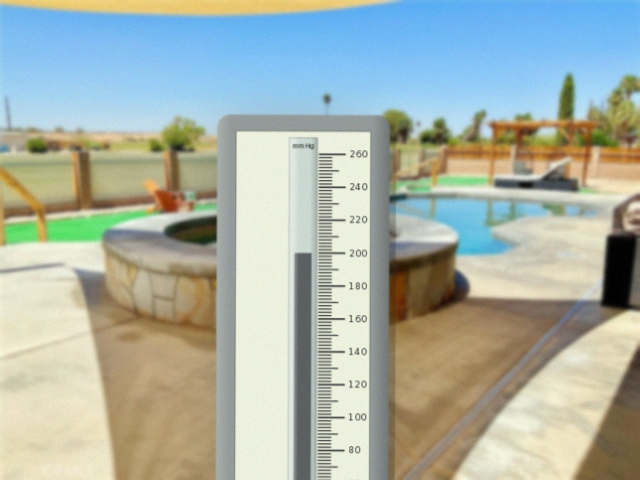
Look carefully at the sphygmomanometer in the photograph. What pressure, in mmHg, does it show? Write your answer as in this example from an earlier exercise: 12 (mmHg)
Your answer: 200 (mmHg)
